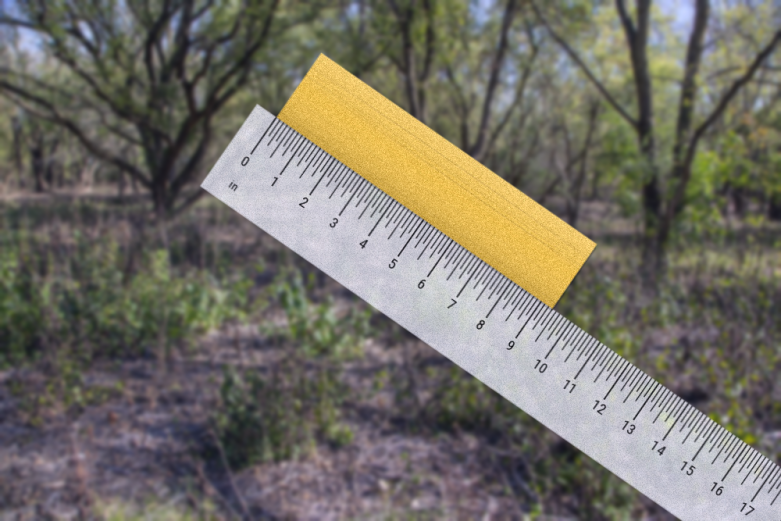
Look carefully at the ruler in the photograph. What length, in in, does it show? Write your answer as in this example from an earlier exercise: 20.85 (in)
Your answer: 9.375 (in)
